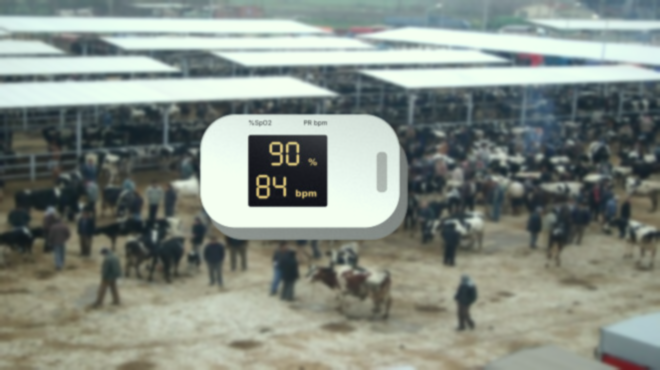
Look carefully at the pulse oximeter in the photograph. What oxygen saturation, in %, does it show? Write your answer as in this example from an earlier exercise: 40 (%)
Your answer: 90 (%)
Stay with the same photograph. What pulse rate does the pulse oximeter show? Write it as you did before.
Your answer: 84 (bpm)
